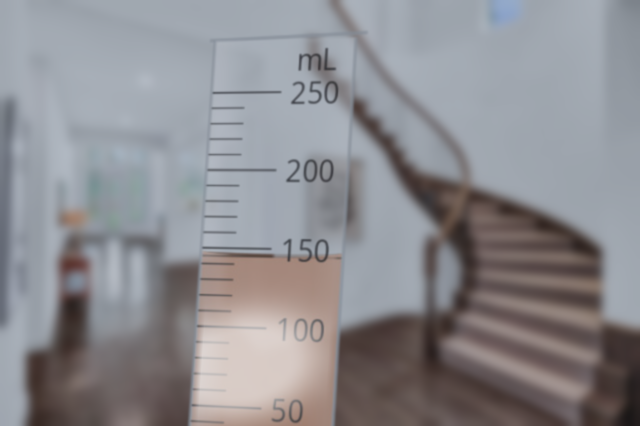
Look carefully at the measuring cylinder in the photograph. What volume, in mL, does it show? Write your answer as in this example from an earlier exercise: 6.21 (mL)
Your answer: 145 (mL)
